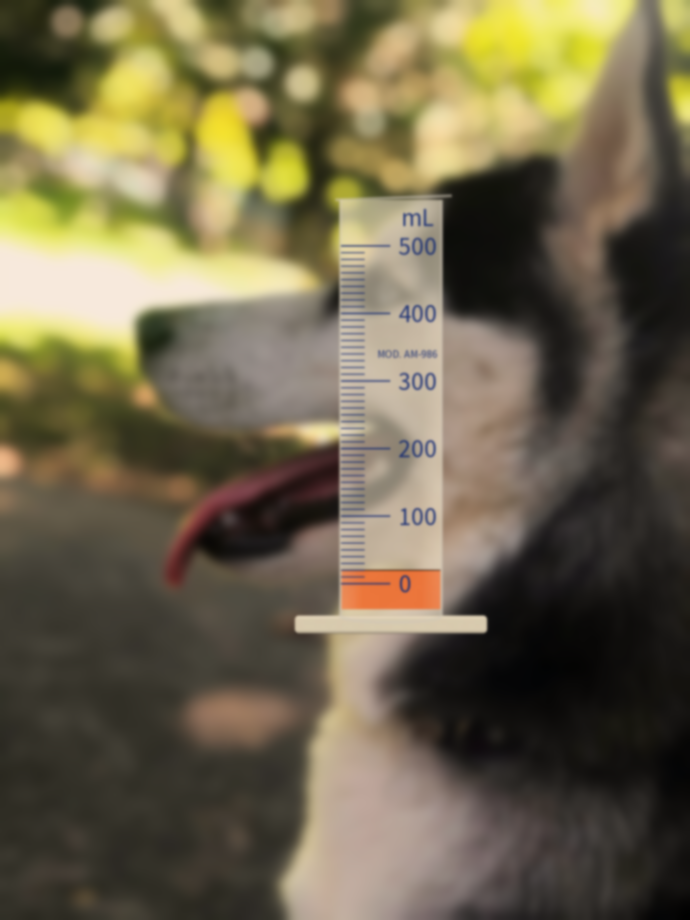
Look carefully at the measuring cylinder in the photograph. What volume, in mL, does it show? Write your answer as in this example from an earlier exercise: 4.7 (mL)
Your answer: 20 (mL)
